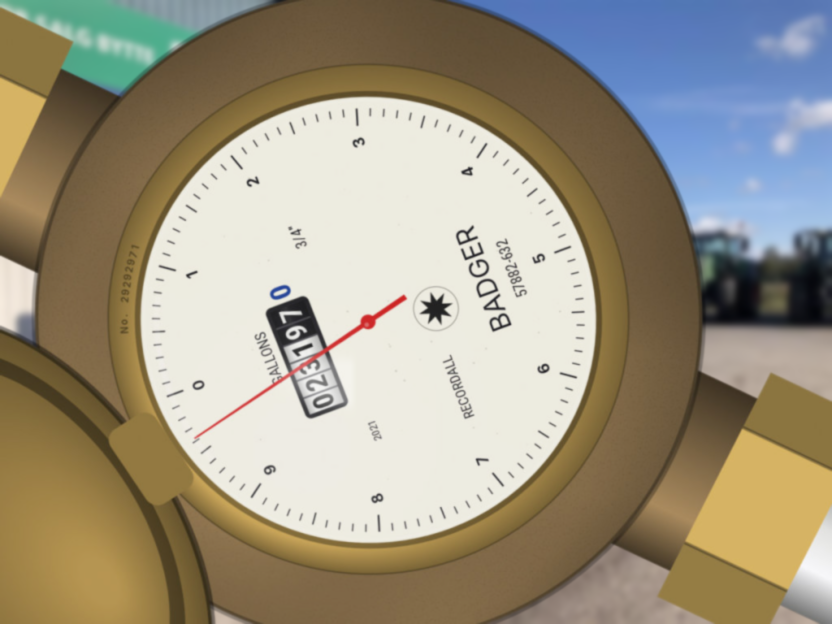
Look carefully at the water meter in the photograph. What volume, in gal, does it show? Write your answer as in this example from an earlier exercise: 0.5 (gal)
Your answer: 231969.6 (gal)
